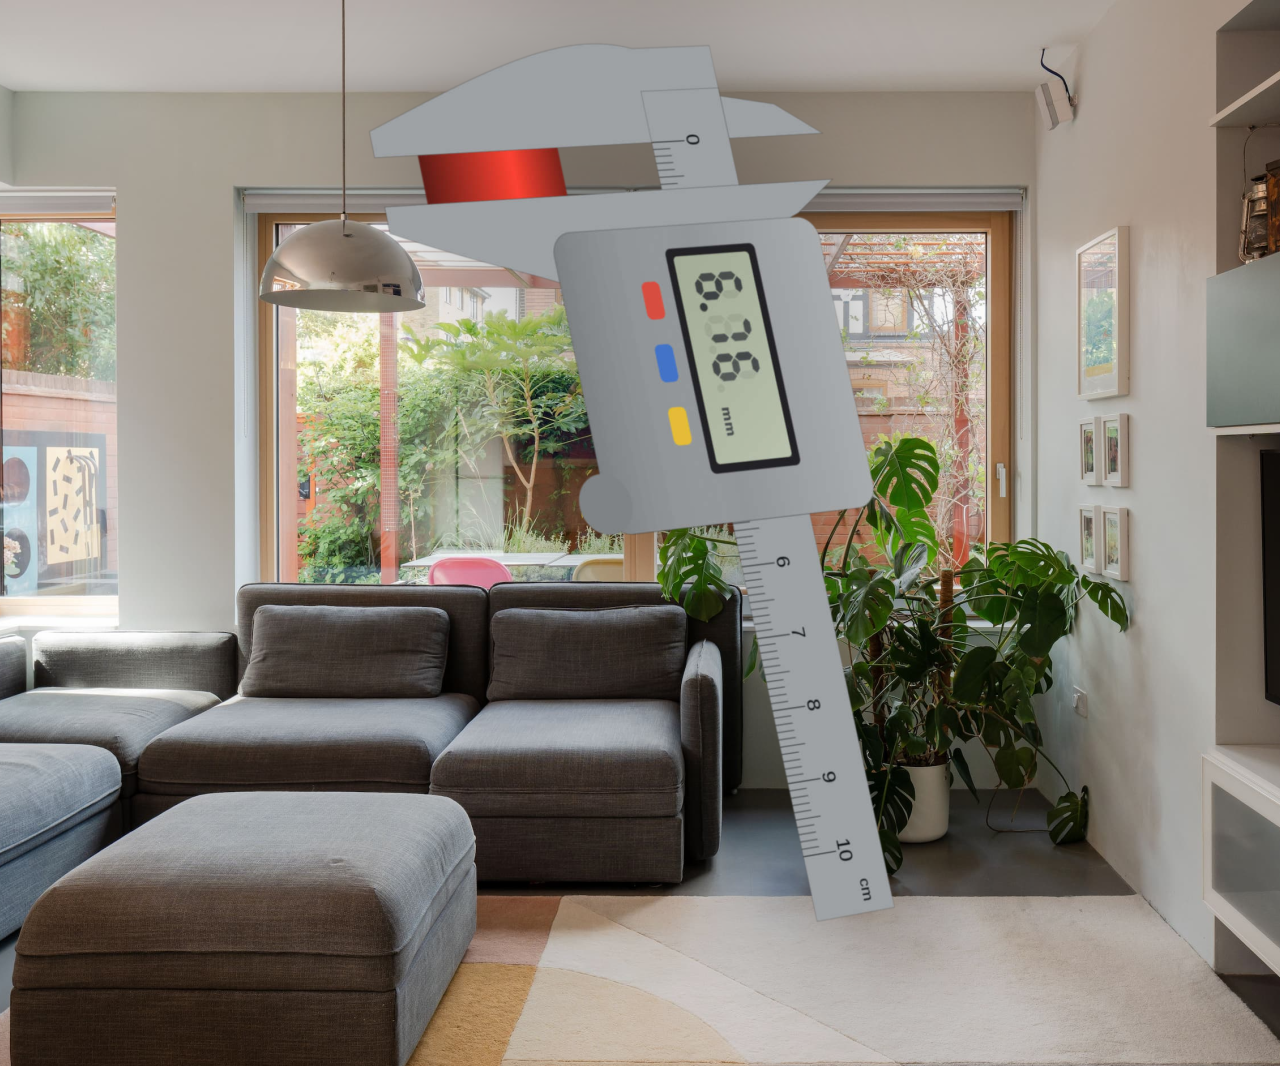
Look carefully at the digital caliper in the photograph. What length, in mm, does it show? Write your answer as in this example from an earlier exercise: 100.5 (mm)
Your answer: 6.76 (mm)
